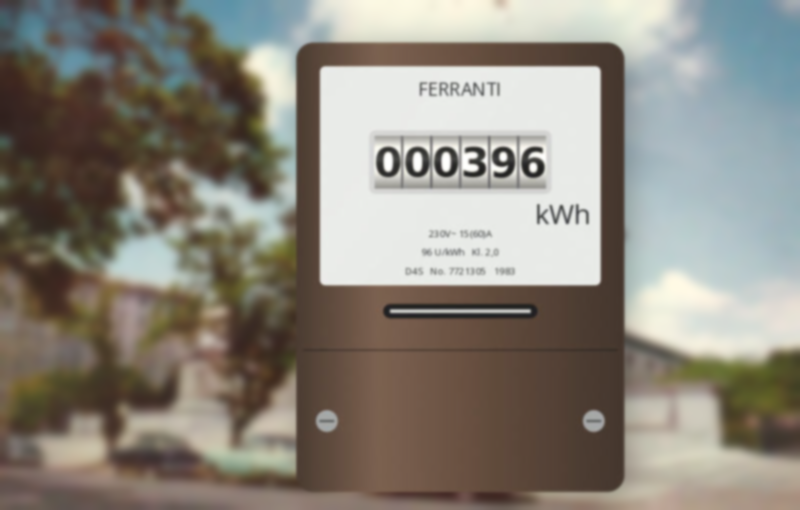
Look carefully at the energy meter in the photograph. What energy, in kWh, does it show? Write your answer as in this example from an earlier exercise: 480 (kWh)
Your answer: 396 (kWh)
